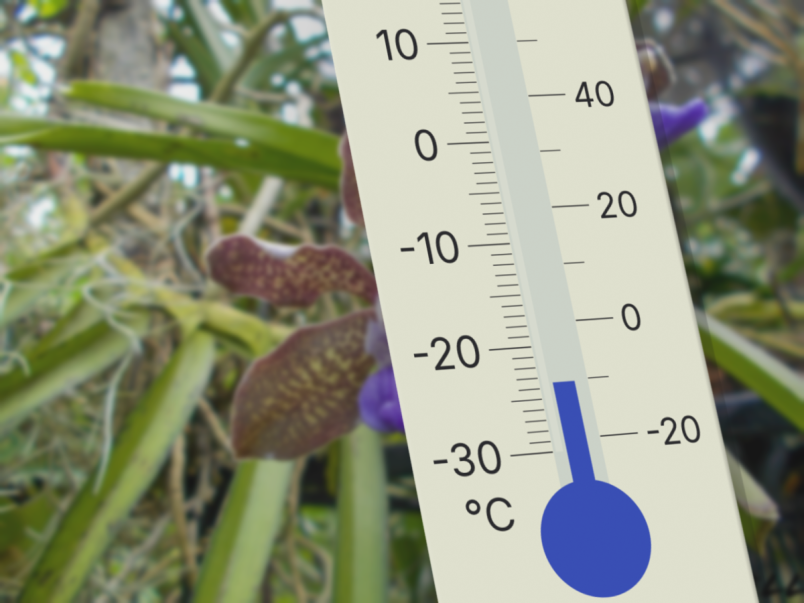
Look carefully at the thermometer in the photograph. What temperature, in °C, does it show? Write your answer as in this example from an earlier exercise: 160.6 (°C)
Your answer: -23.5 (°C)
